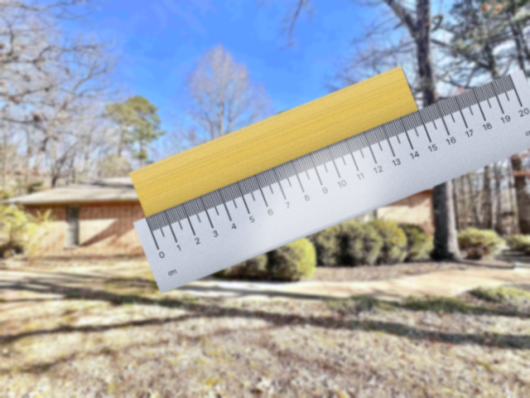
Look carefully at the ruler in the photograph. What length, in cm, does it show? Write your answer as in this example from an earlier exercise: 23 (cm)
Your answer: 15 (cm)
